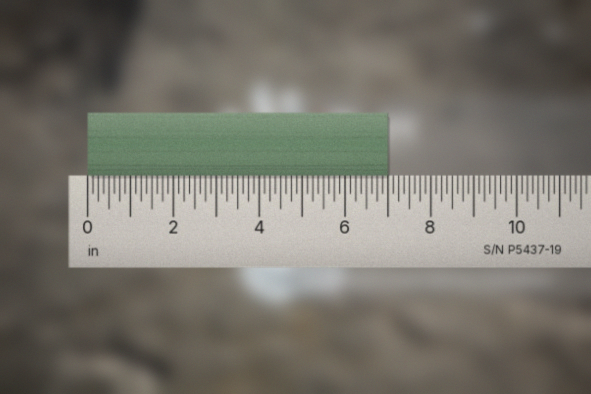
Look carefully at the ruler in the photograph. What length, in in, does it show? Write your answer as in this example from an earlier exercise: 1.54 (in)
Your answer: 7 (in)
